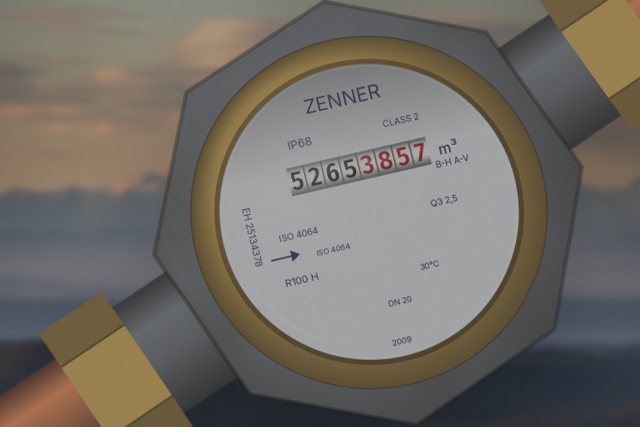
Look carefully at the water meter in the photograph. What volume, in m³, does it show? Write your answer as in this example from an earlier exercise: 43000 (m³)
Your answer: 5265.3857 (m³)
